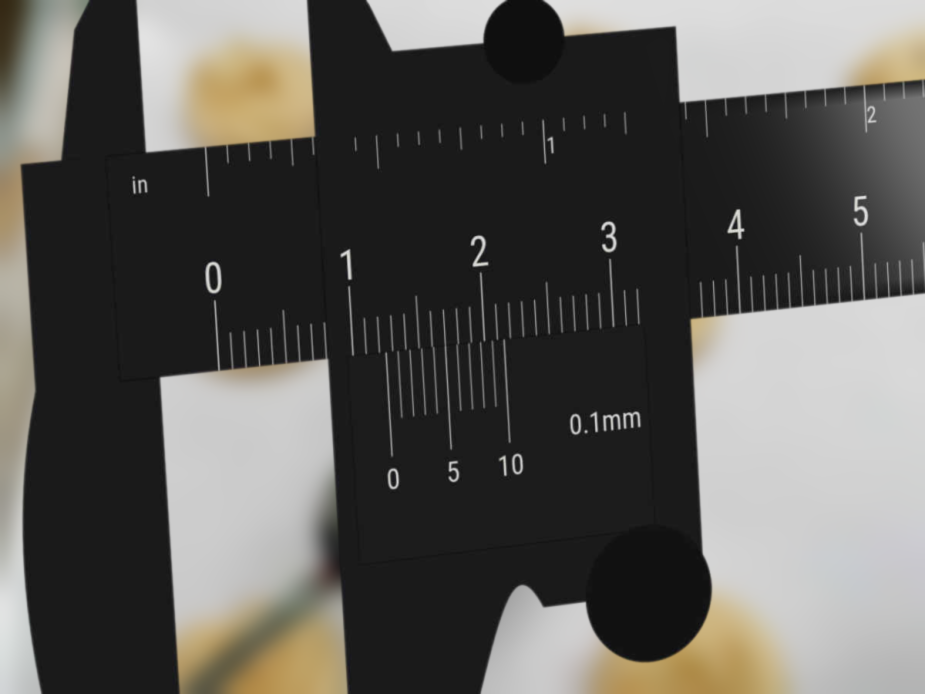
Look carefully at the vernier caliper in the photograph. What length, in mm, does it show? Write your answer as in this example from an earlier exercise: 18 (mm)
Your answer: 12.5 (mm)
